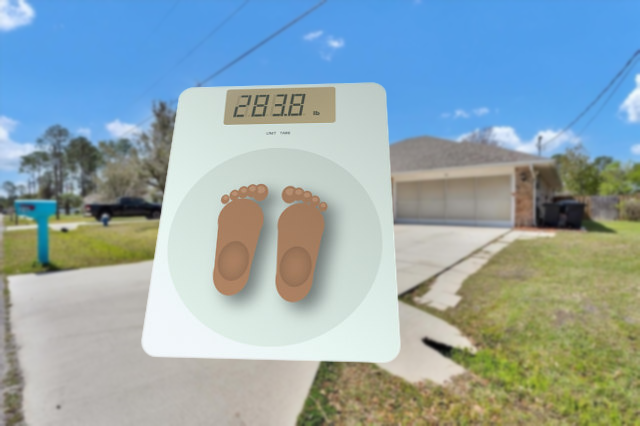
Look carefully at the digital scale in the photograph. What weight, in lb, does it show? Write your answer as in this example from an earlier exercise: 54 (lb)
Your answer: 283.8 (lb)
